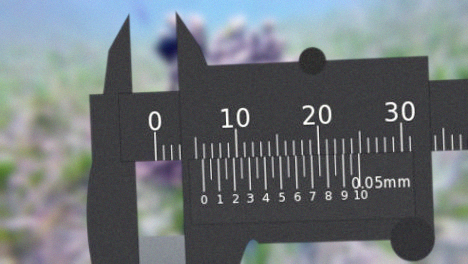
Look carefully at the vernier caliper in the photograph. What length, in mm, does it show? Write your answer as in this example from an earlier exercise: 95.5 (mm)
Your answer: 5.8 (mm)
